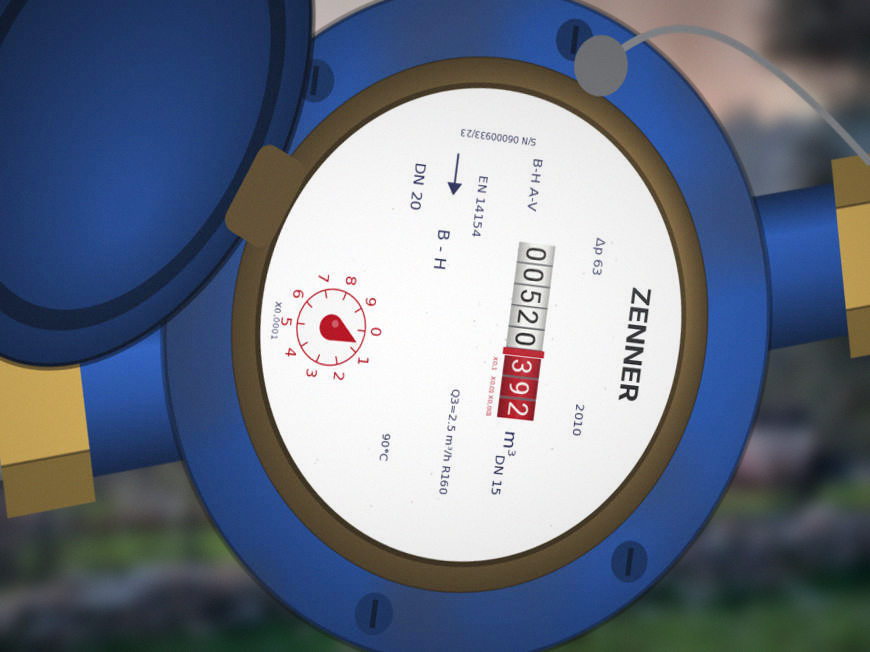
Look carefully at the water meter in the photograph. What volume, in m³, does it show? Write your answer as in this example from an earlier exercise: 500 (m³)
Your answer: 520.3920 (m³)
